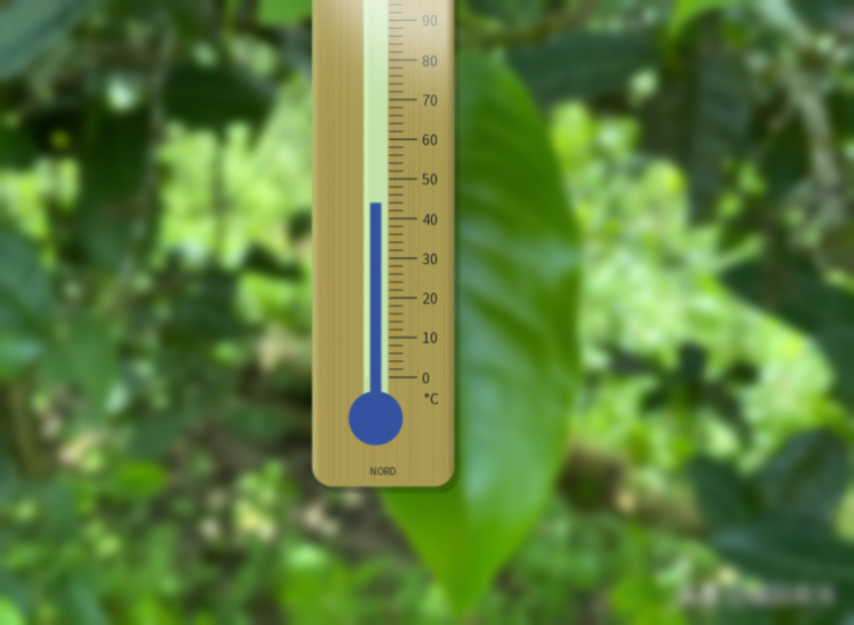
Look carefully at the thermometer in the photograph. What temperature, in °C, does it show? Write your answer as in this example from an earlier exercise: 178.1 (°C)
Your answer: 44 (°C)
